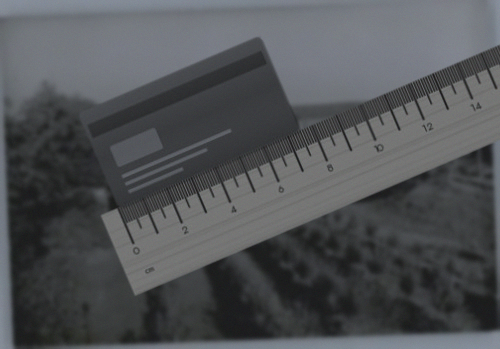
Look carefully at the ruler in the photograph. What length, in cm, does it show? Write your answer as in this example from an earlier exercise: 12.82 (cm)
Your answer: 7.5 (cm)
